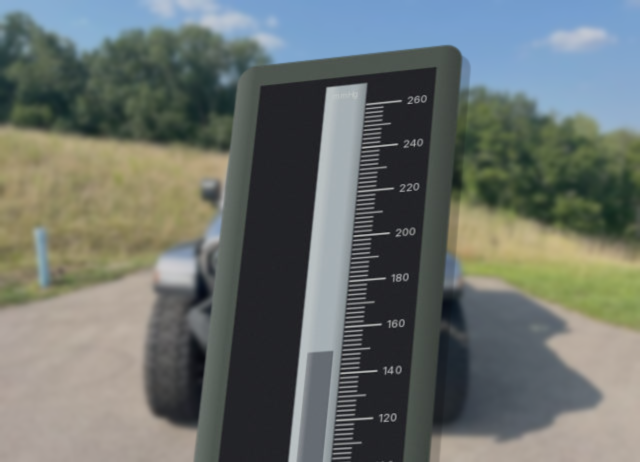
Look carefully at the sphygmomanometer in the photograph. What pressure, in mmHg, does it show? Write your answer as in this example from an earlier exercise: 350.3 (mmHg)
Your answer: 150 (mmHg)
